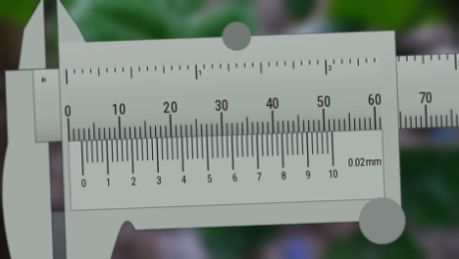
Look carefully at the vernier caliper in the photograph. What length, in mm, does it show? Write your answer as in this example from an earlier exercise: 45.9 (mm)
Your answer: 2.5 (mm)
